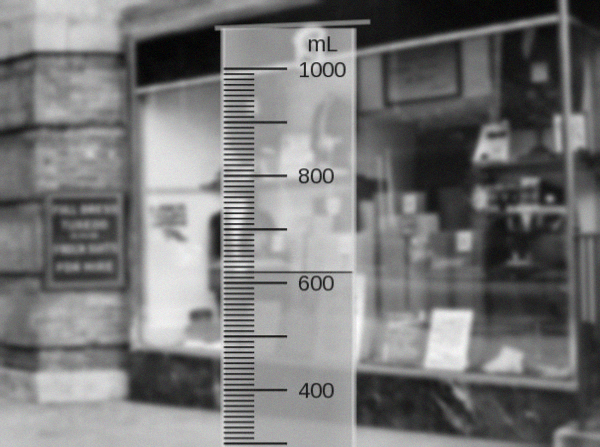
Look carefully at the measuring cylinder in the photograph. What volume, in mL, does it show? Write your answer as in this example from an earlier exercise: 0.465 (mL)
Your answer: 620 (mL)
